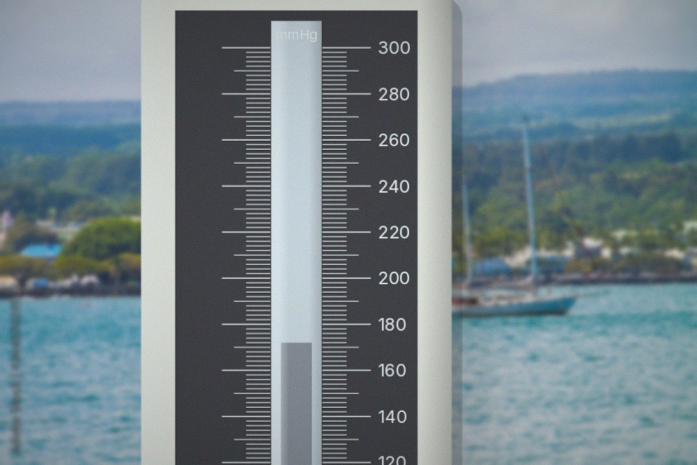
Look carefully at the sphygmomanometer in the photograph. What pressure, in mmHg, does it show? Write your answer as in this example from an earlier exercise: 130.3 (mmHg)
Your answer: 172 (mmHg)
